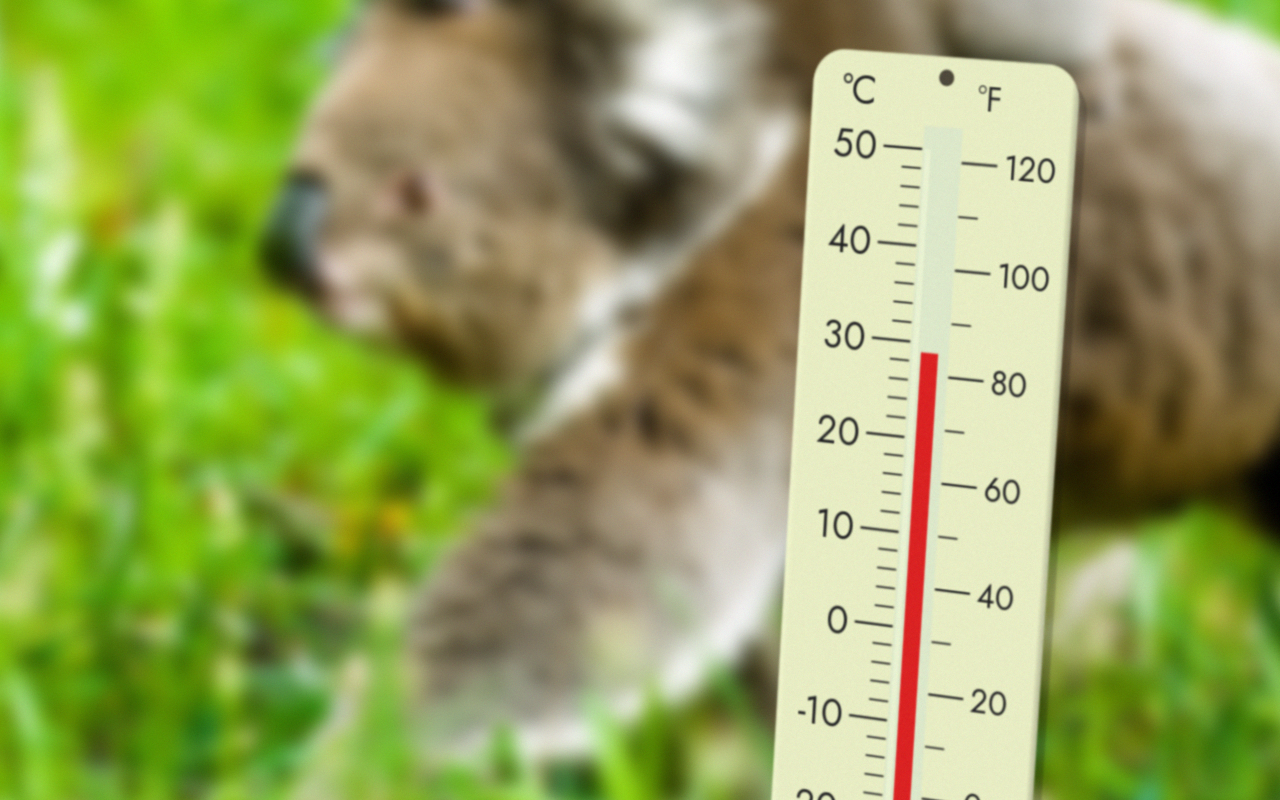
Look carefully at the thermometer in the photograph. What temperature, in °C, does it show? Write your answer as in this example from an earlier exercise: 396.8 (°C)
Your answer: 29 (°C)
